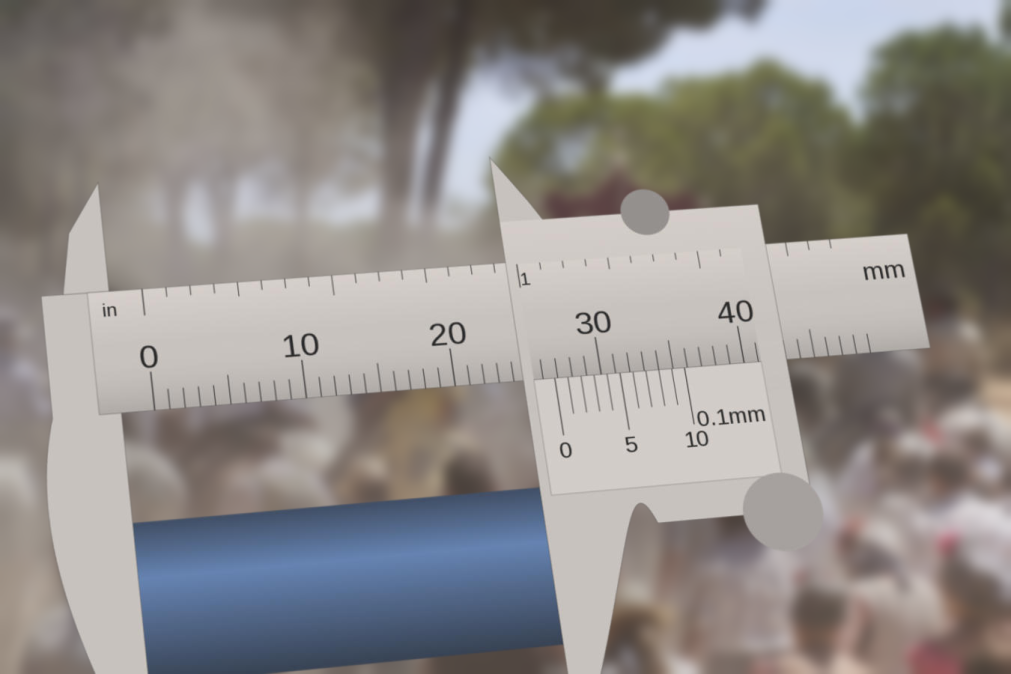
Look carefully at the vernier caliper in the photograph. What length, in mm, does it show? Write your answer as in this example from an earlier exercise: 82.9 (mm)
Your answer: 26.8 (mm)
